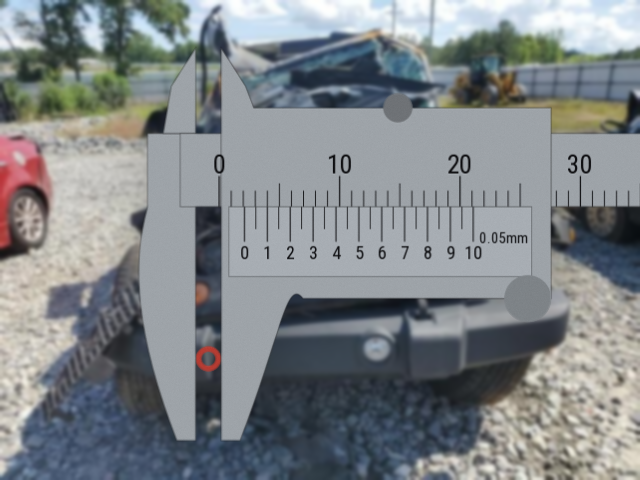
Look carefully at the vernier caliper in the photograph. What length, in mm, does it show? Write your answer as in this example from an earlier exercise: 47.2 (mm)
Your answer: 2.1 (mm)
